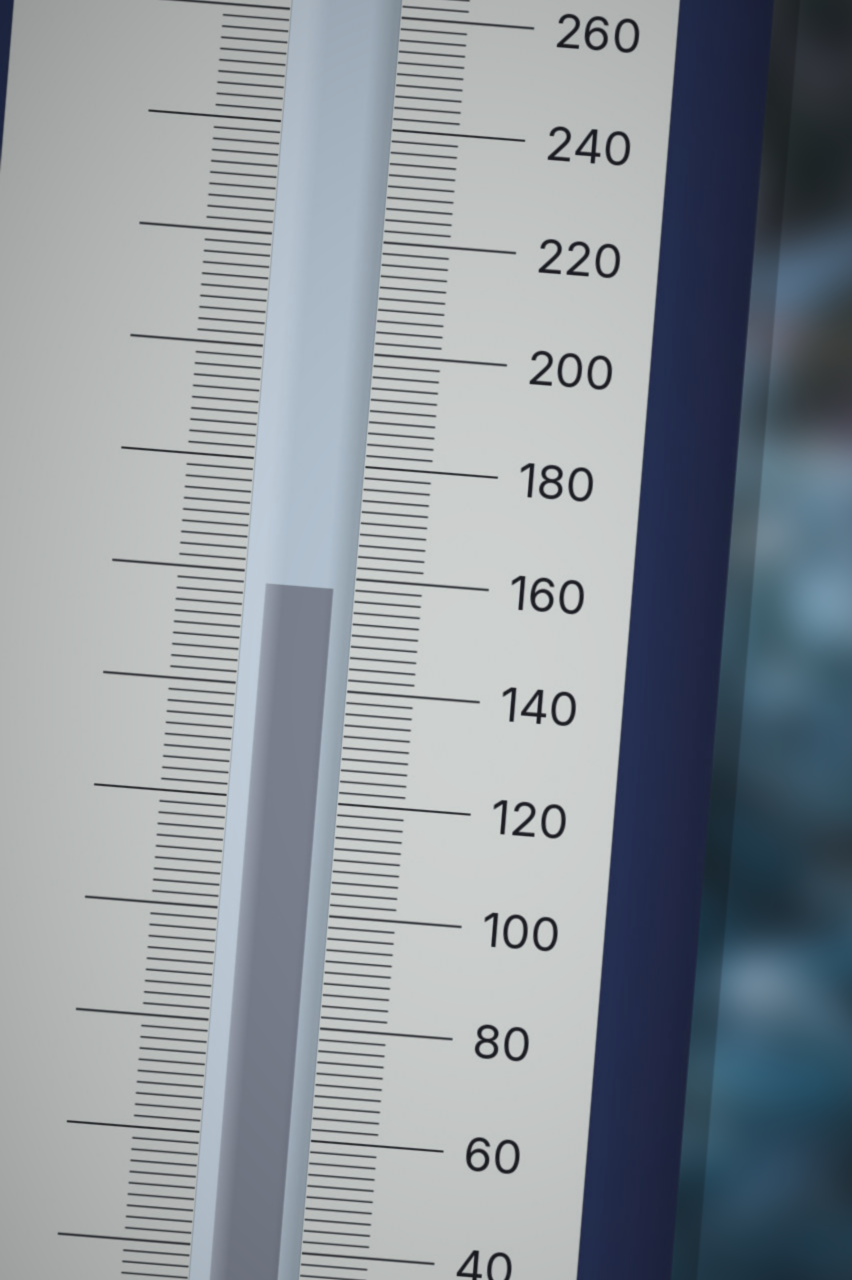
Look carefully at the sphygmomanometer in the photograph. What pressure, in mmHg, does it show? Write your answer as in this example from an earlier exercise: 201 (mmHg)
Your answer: 158 (mmHg)
